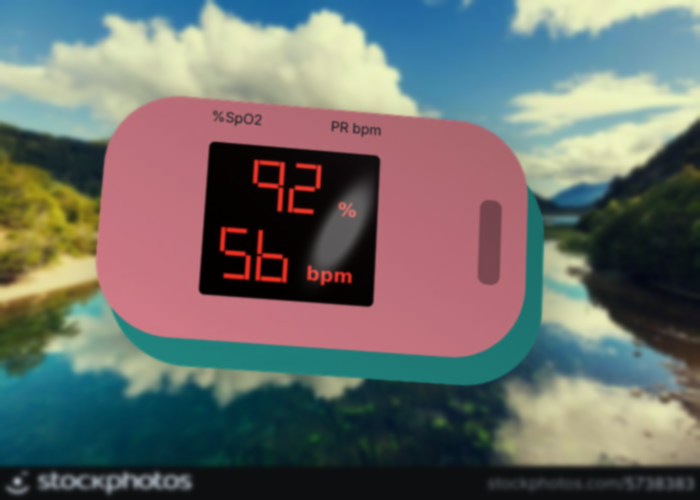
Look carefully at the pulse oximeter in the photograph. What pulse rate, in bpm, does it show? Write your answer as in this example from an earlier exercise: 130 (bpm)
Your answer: 56 (bpm)
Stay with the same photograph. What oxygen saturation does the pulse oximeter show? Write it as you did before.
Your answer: 92 (%)
